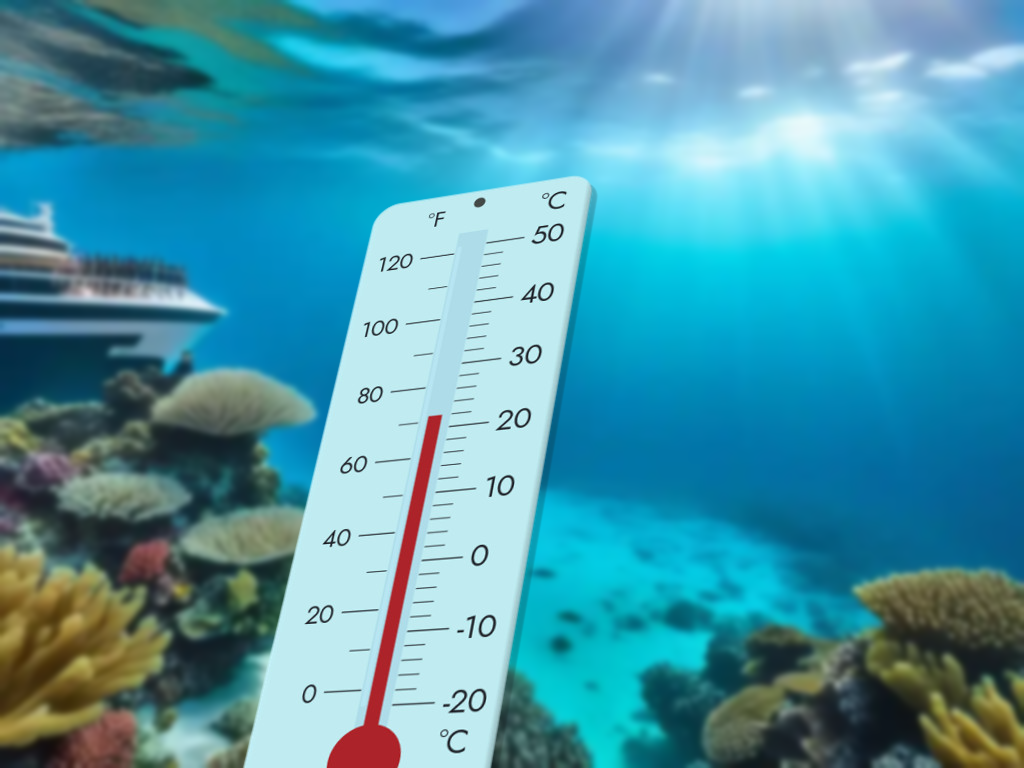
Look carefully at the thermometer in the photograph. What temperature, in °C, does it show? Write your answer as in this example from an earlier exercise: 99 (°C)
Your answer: 22 (°C)
